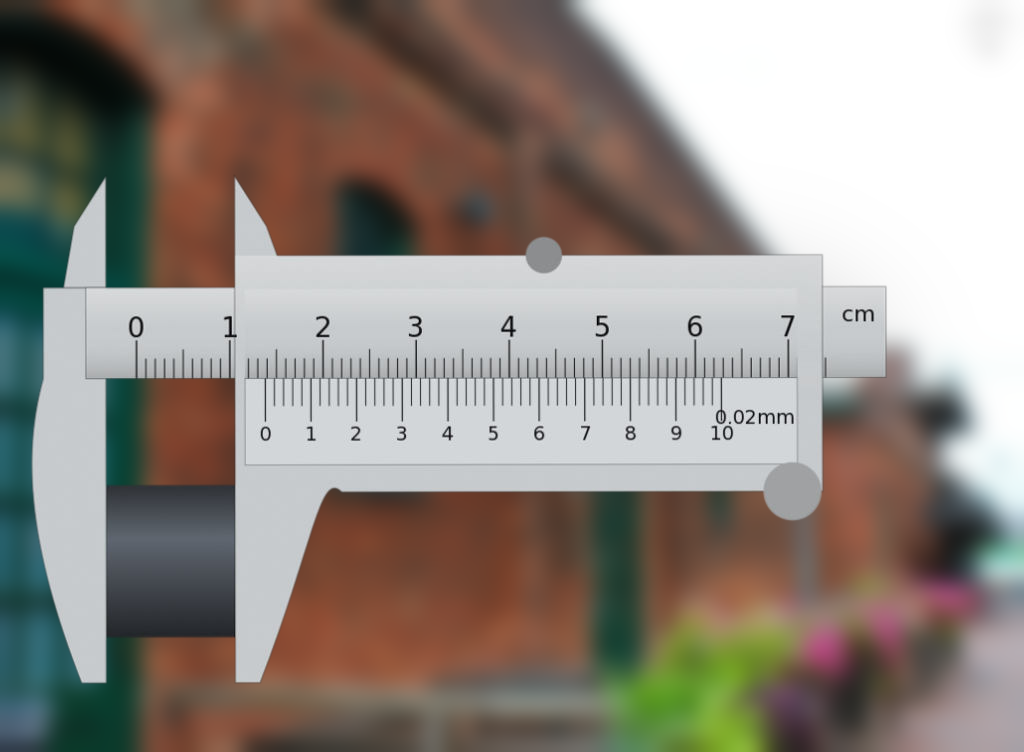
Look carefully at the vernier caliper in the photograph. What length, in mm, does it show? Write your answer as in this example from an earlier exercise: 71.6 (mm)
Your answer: 13.8 (mm)
